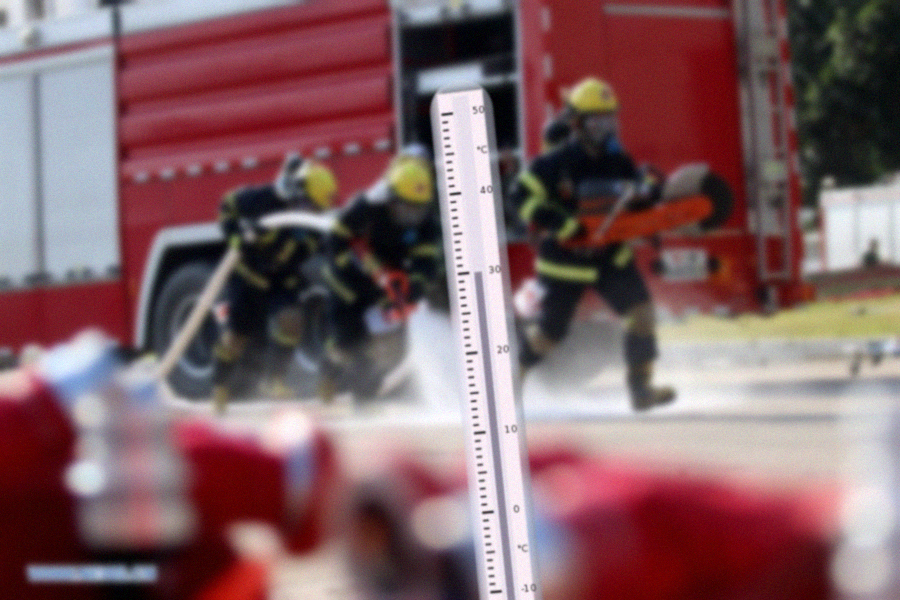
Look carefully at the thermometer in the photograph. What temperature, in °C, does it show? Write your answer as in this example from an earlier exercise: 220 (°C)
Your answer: 30 (°C)
